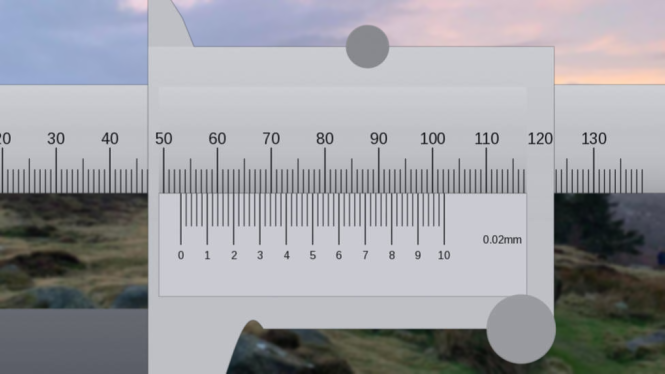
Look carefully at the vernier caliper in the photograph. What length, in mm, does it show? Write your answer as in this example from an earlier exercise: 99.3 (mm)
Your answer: 53.2 (mm)
